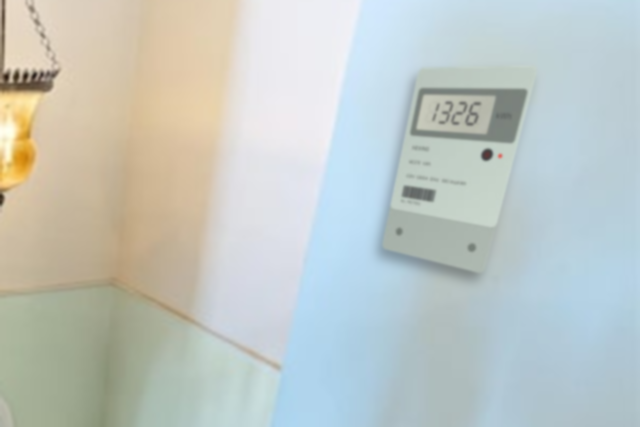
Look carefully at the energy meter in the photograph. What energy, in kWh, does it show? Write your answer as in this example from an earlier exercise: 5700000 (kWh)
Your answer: 1326 (kWh)
